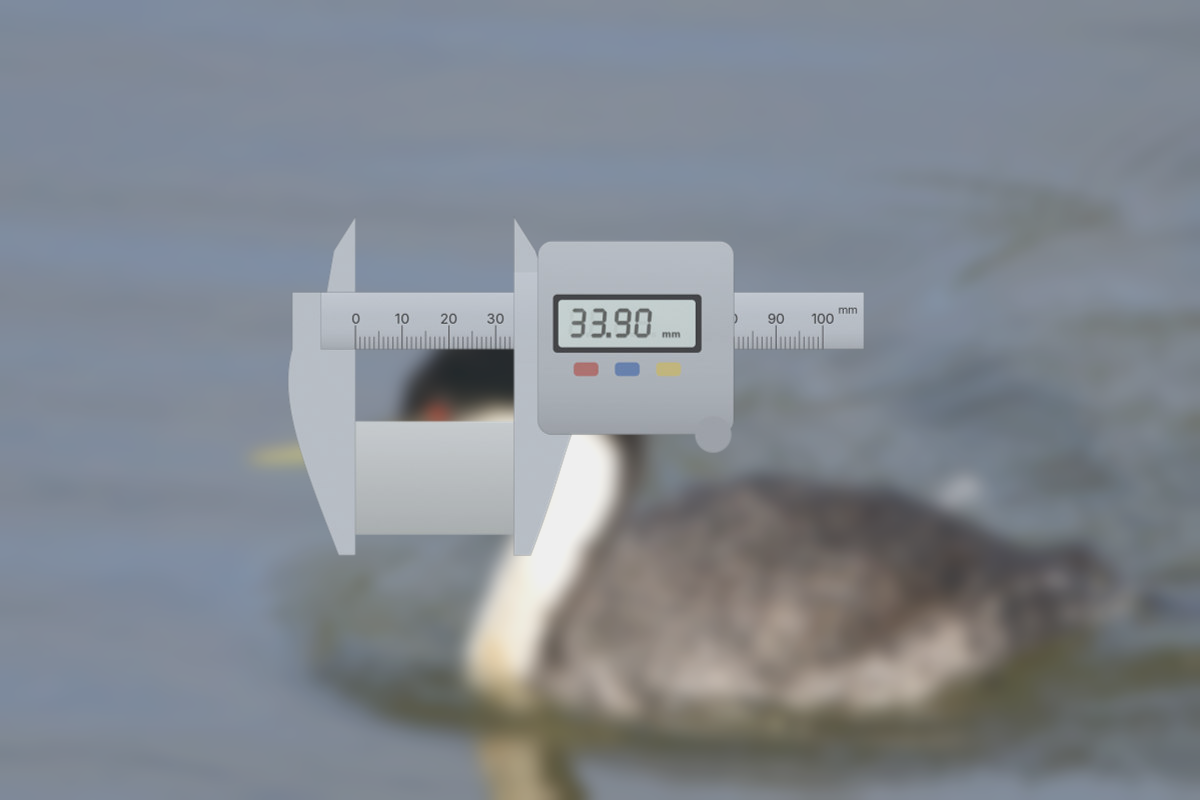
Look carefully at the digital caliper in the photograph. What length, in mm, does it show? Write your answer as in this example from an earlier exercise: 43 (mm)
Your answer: 33.90 (mm)
